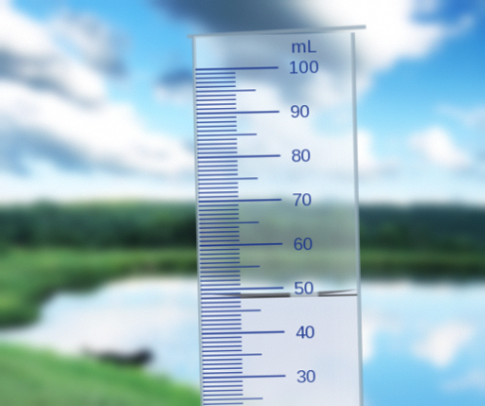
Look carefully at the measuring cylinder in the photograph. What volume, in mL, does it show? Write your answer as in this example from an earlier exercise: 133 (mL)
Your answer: 48 (mL)
